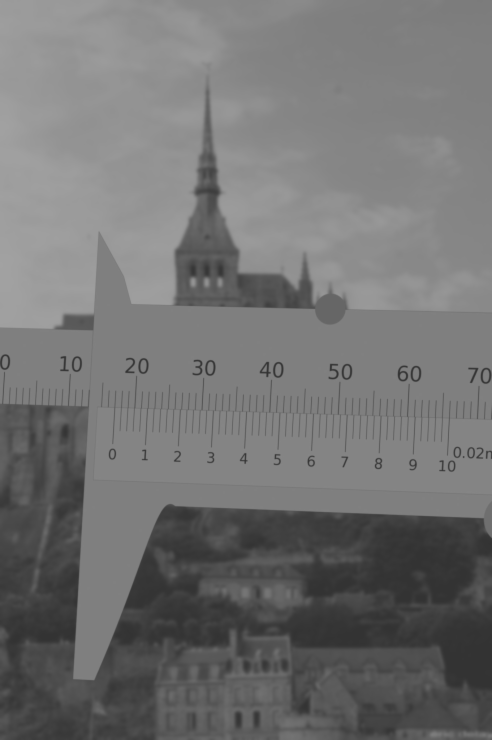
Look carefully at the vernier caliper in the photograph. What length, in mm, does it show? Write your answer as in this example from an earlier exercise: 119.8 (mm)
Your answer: 17.0 (mm)
